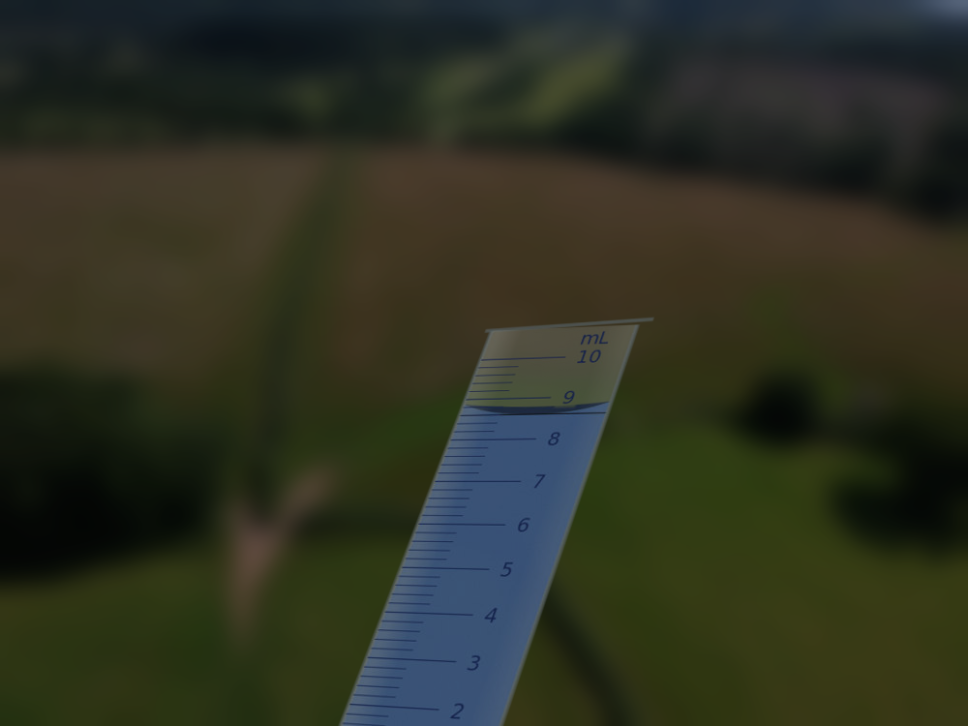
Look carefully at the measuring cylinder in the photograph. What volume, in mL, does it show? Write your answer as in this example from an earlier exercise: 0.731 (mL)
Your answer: 8.6 (mL)
